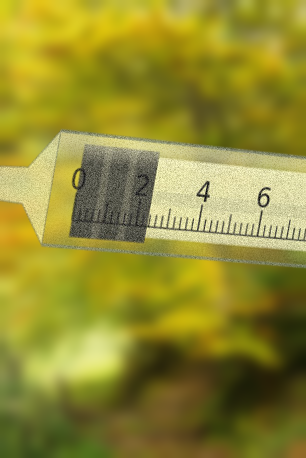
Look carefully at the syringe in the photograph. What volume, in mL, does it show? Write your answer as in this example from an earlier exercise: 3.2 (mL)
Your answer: 0 (mL)
